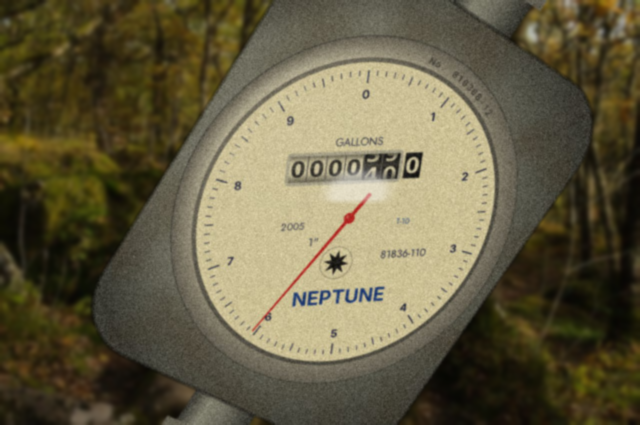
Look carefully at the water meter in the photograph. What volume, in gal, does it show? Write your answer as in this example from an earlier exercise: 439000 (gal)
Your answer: 396.0 (gal)
